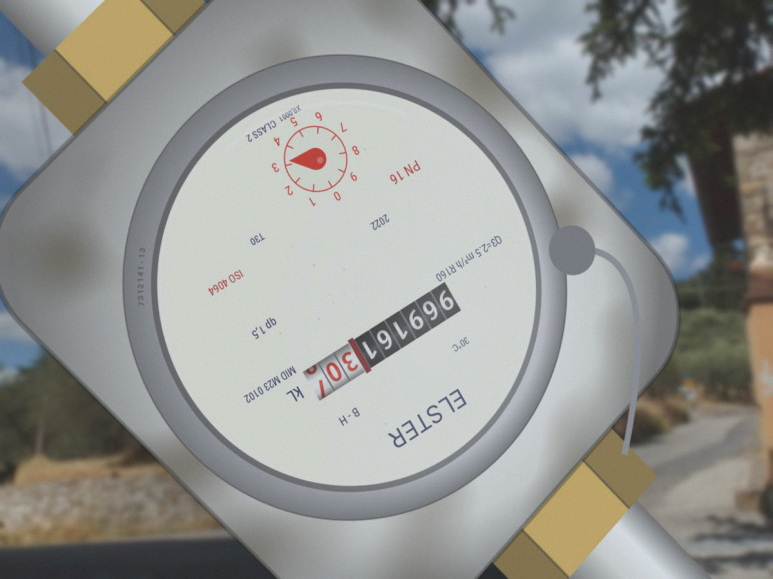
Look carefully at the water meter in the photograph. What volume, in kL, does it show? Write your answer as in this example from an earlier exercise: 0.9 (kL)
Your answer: 969161.3073 (kL)
